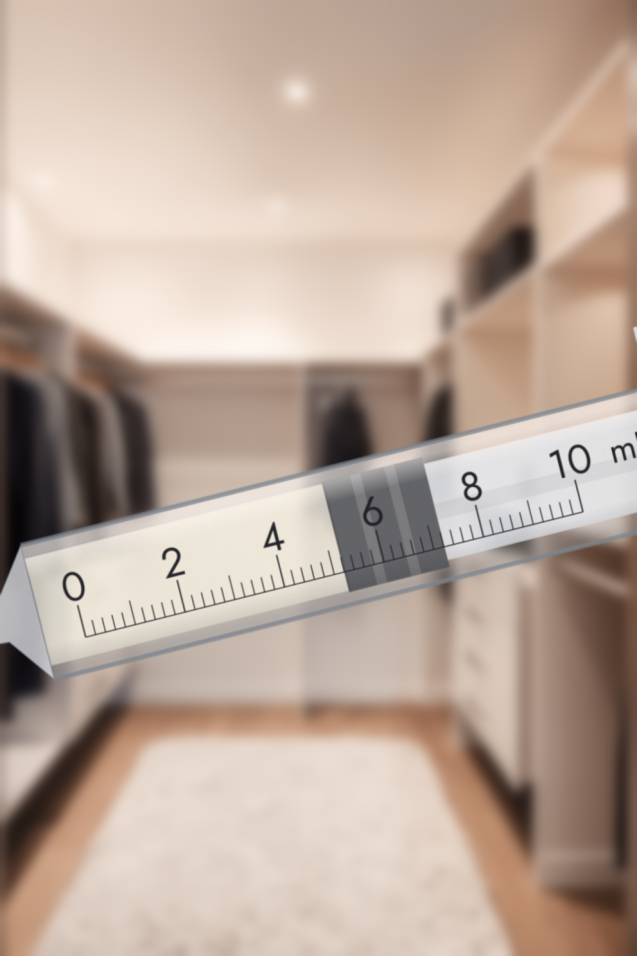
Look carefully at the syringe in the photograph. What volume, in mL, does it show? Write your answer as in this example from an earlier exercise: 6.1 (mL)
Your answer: 5.2 (mL)
